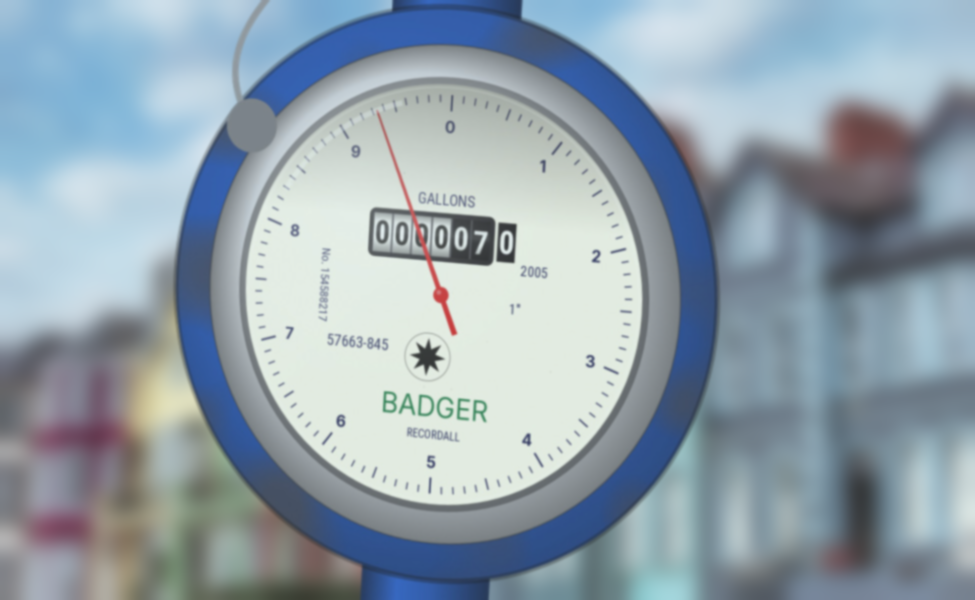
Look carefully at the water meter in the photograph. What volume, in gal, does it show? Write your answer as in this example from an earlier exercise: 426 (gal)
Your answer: 69.3 (gal)
